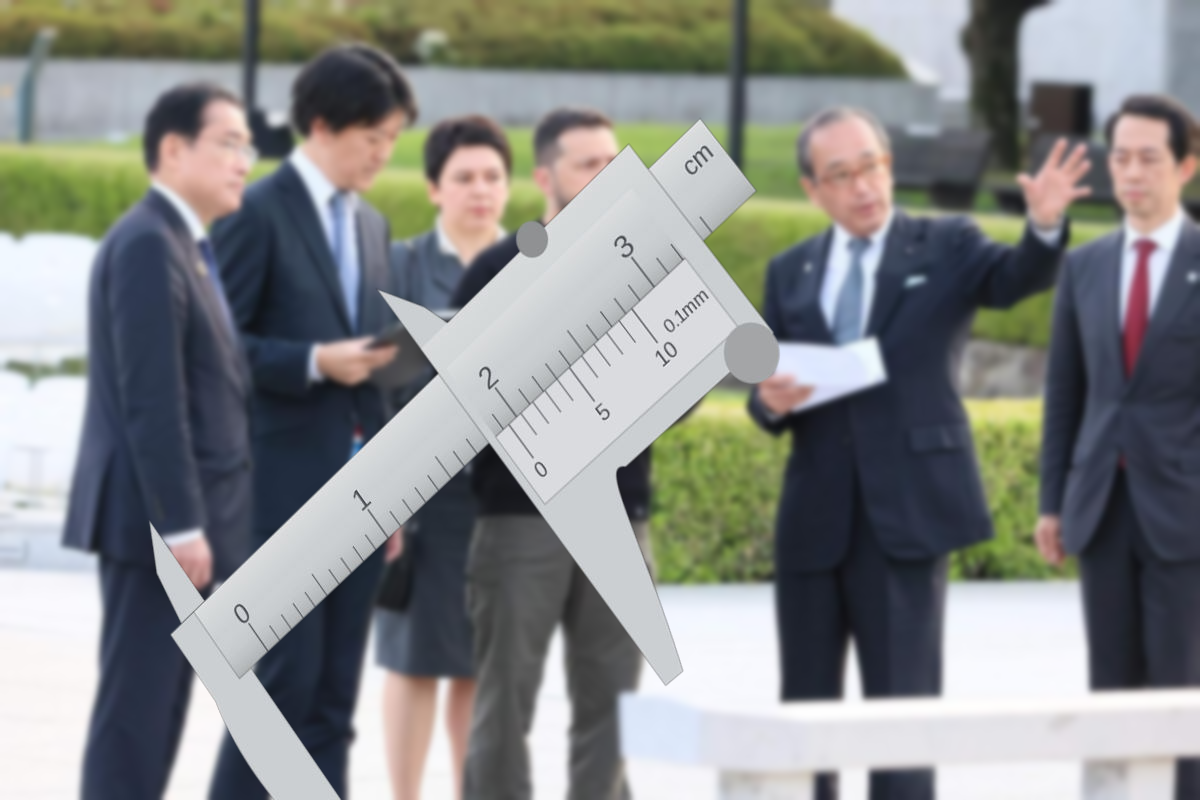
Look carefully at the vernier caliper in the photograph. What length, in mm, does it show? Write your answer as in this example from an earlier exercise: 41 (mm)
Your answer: 19.4 (mm)
